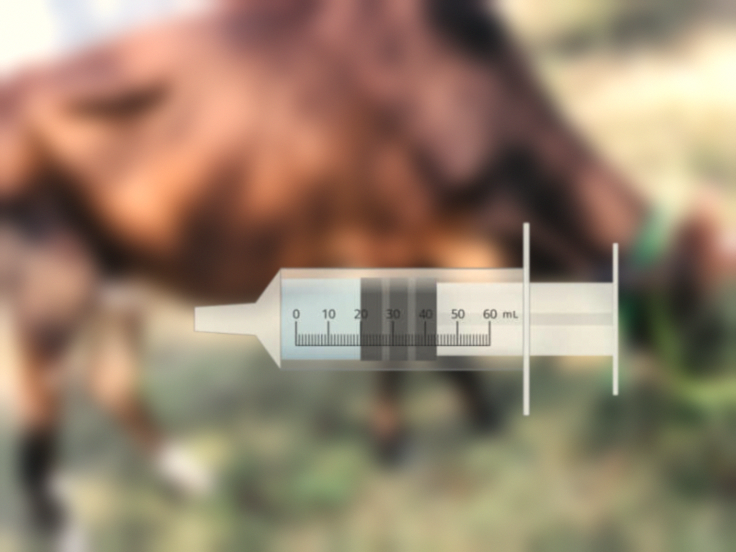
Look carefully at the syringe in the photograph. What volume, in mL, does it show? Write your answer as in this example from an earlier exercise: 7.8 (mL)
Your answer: 20 (mL)
